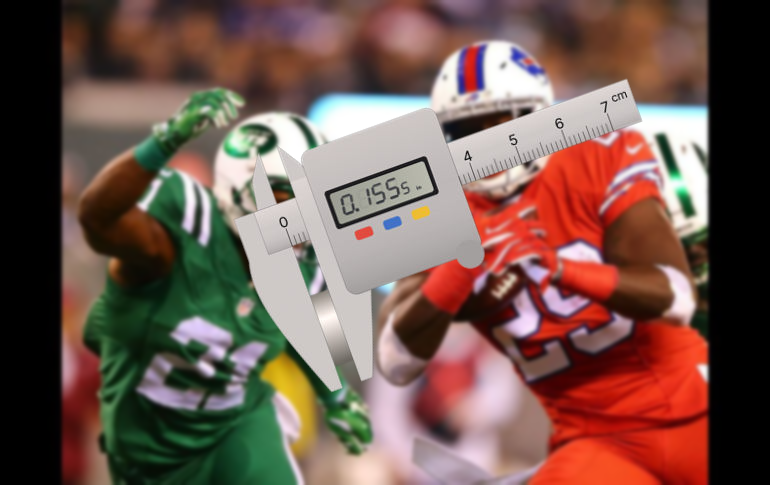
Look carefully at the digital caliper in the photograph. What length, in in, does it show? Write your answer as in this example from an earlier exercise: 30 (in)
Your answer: 0.1555 (in)
